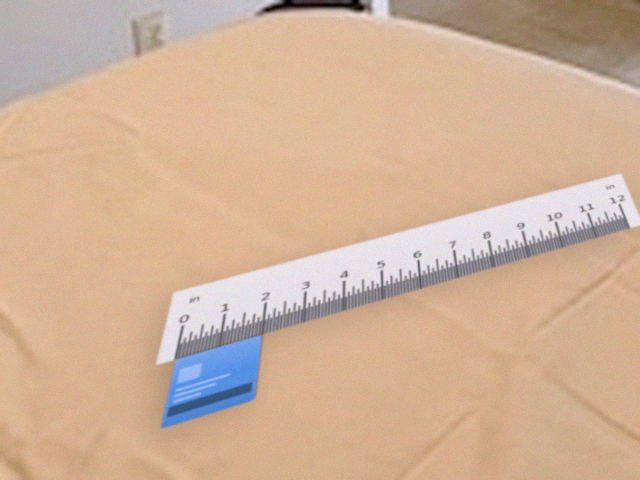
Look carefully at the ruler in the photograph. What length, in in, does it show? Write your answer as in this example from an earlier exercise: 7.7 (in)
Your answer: 2 (in)
